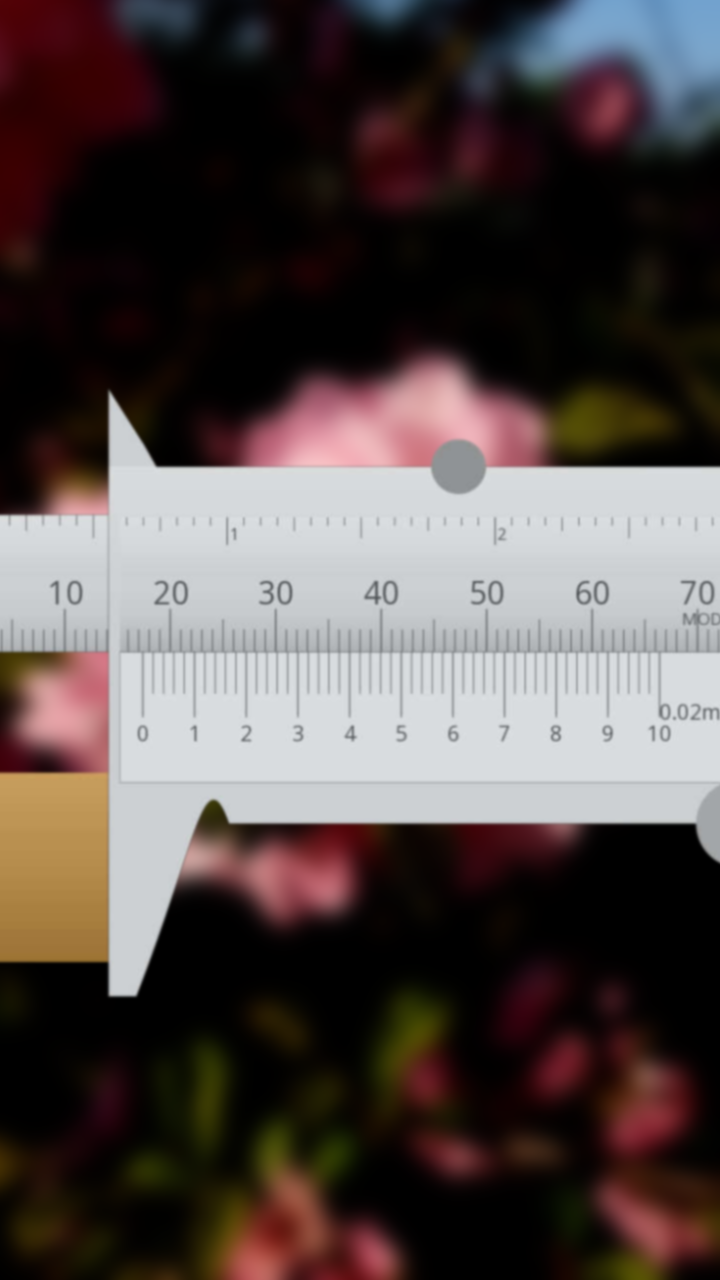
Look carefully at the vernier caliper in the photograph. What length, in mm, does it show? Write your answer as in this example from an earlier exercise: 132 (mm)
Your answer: 17.4 (mm)
